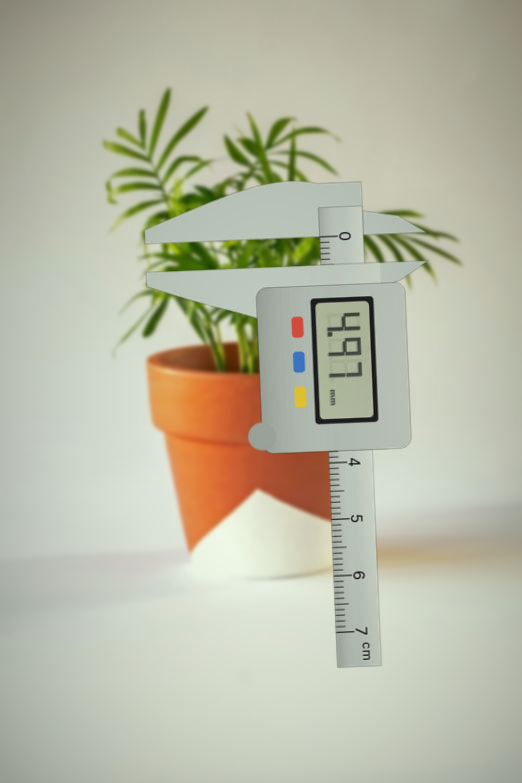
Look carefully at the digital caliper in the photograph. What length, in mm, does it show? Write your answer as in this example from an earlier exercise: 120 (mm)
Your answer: 4.97 (mm)
